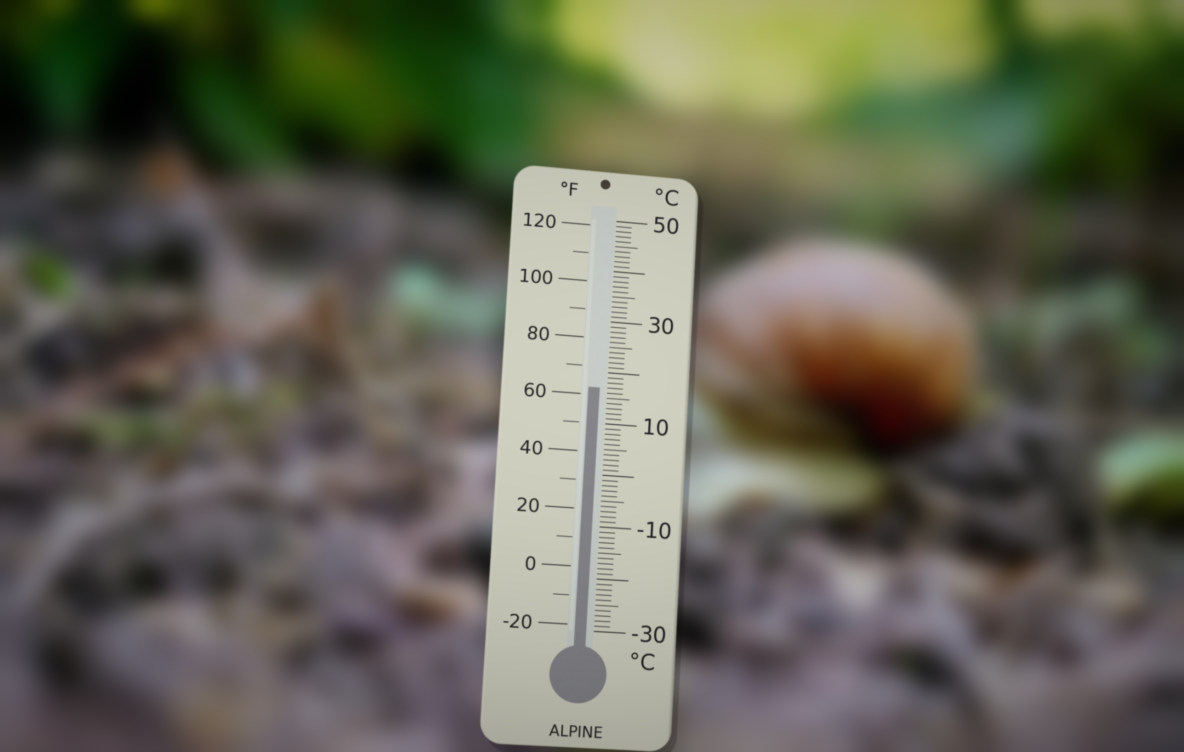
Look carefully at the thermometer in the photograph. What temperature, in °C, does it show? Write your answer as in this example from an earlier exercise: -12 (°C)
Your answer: 17 (°C)
